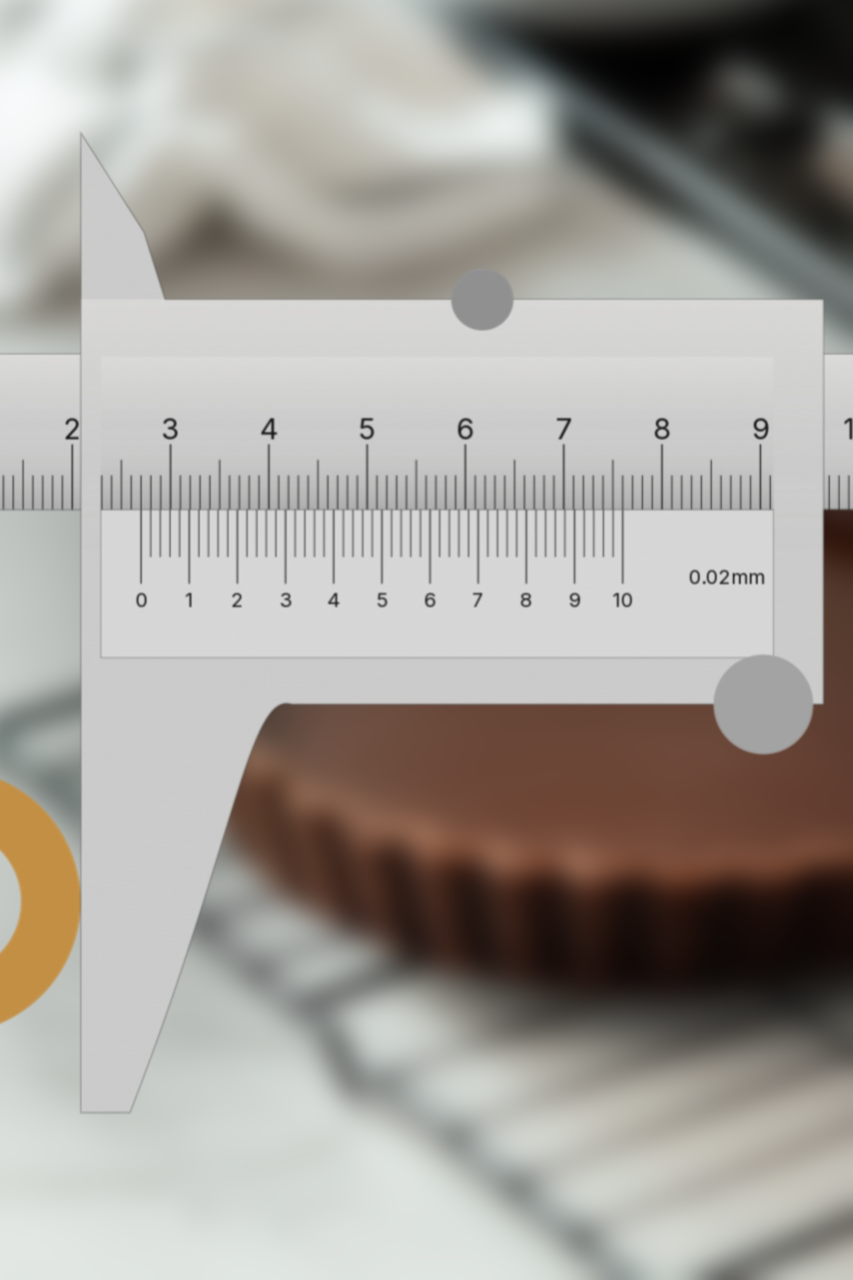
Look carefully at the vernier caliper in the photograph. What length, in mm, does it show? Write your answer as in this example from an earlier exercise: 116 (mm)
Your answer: 27.0 (mm)
